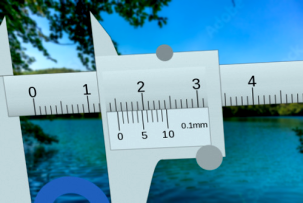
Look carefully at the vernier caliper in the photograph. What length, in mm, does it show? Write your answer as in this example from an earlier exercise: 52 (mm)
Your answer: 15.2 (mm)
